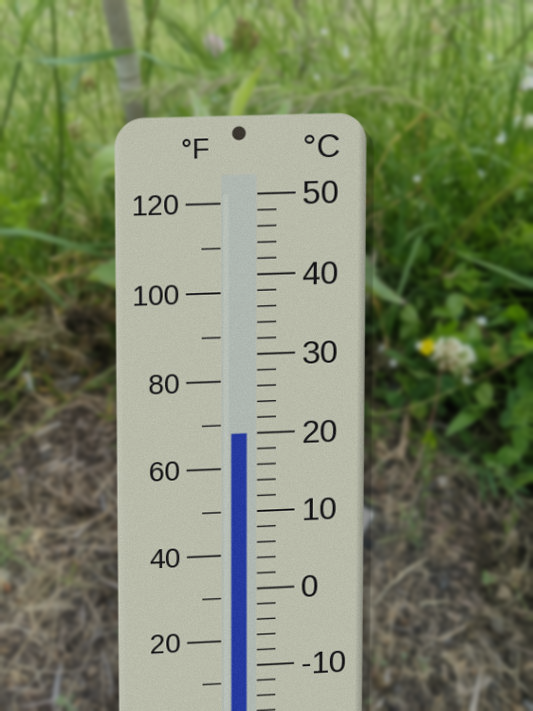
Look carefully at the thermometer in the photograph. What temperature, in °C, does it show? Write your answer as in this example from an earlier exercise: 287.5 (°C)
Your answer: 20 (°C)
